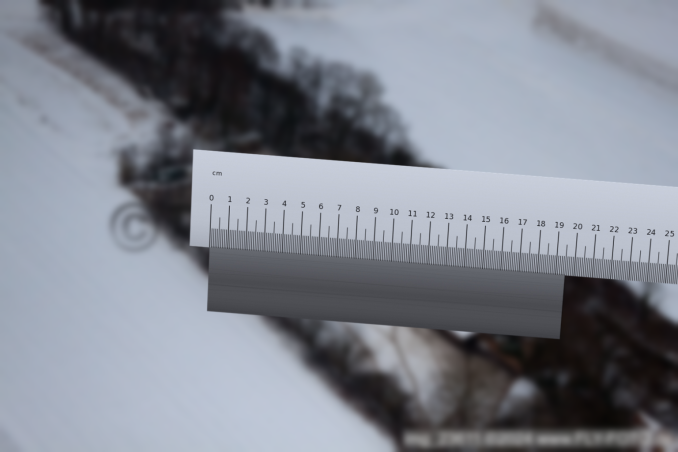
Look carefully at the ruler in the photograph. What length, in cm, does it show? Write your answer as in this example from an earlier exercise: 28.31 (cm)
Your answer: 19.5 (cm)
